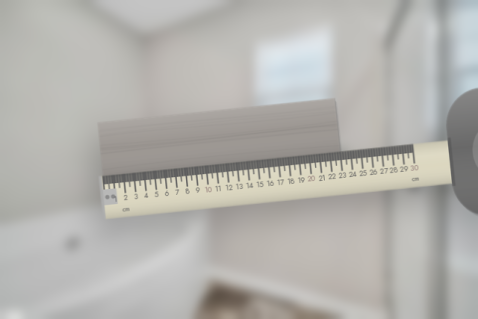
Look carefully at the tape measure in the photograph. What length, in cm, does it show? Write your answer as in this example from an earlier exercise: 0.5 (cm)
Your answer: 23 (cm)
